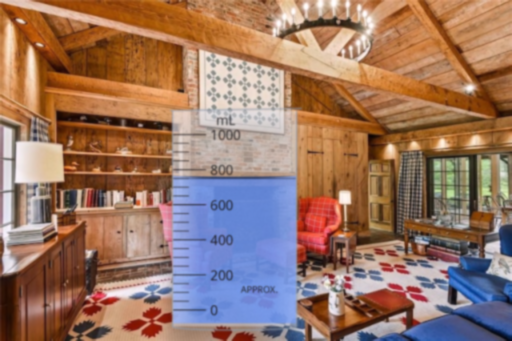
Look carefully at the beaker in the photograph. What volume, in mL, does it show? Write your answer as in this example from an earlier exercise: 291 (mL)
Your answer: 750 (mL)
